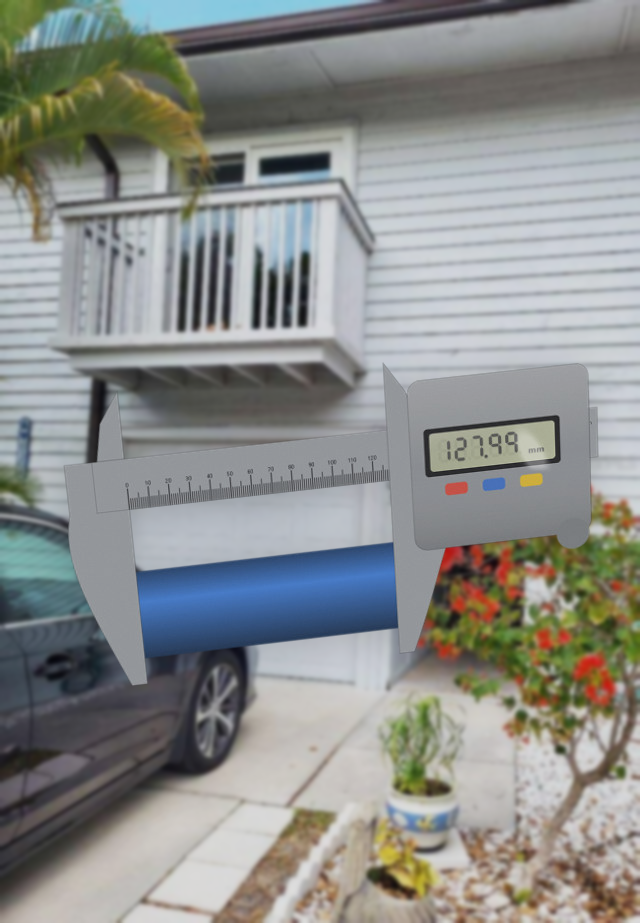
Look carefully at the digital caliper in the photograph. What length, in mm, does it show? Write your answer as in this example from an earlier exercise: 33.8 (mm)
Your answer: 127.99 (mm)
